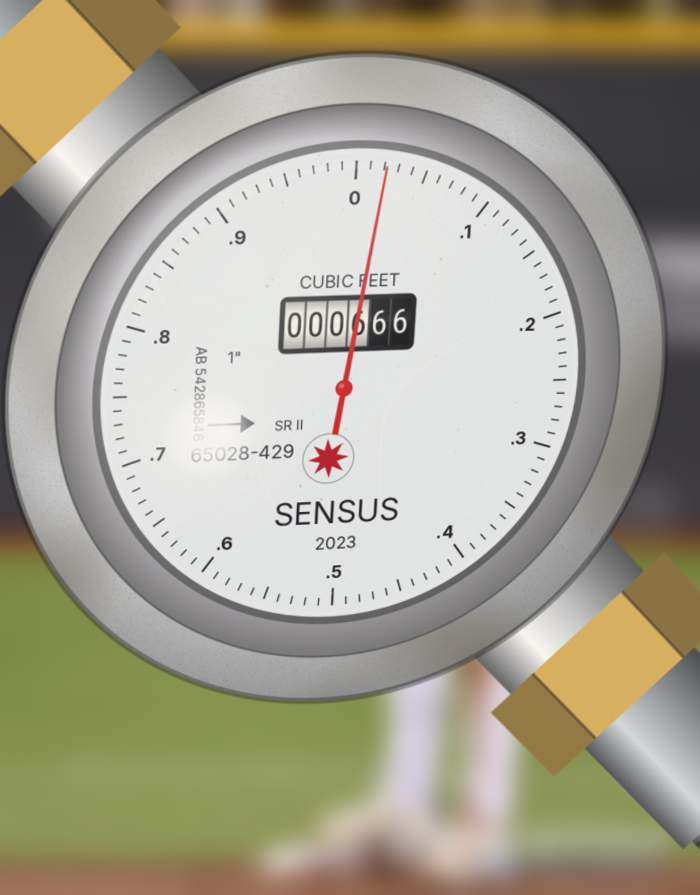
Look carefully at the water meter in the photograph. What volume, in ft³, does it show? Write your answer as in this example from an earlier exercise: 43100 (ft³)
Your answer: 666.02 (ft³)
